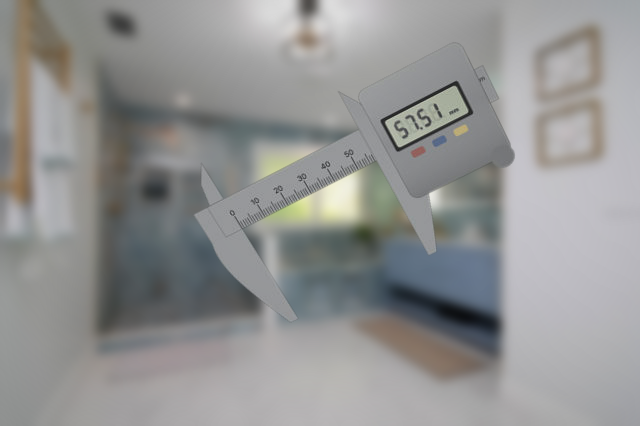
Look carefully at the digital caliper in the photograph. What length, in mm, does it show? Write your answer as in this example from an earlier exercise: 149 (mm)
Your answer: 57.51 (mm)
